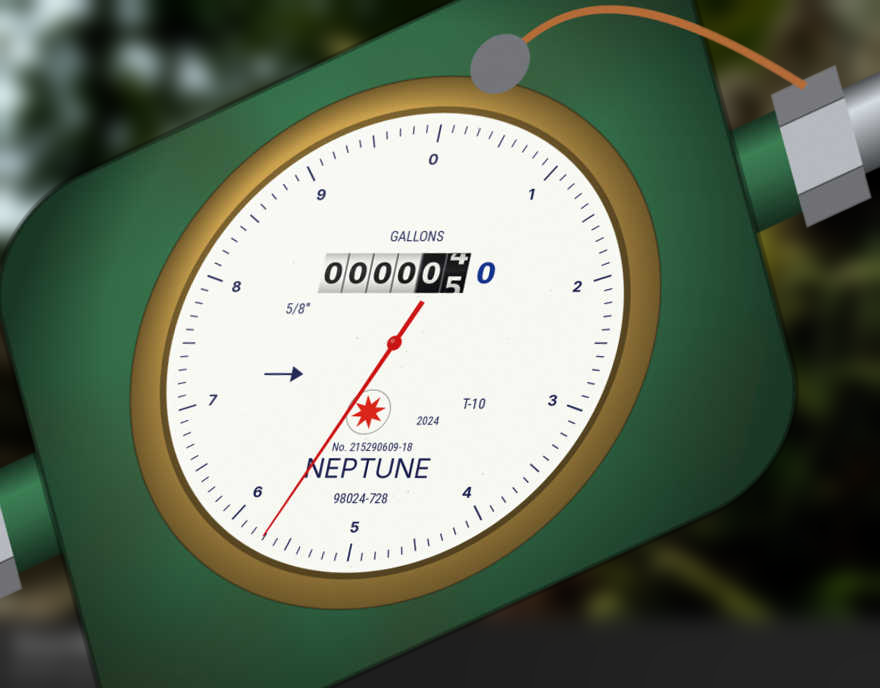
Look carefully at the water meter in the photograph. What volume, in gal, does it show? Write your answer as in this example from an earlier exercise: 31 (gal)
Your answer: 45.7 (gal)
